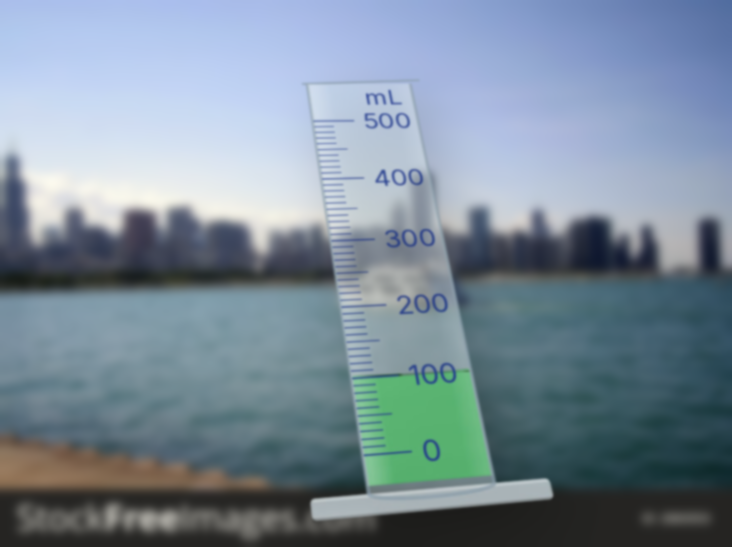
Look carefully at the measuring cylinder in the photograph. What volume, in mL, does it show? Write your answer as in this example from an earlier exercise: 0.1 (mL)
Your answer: 100 (mL)
